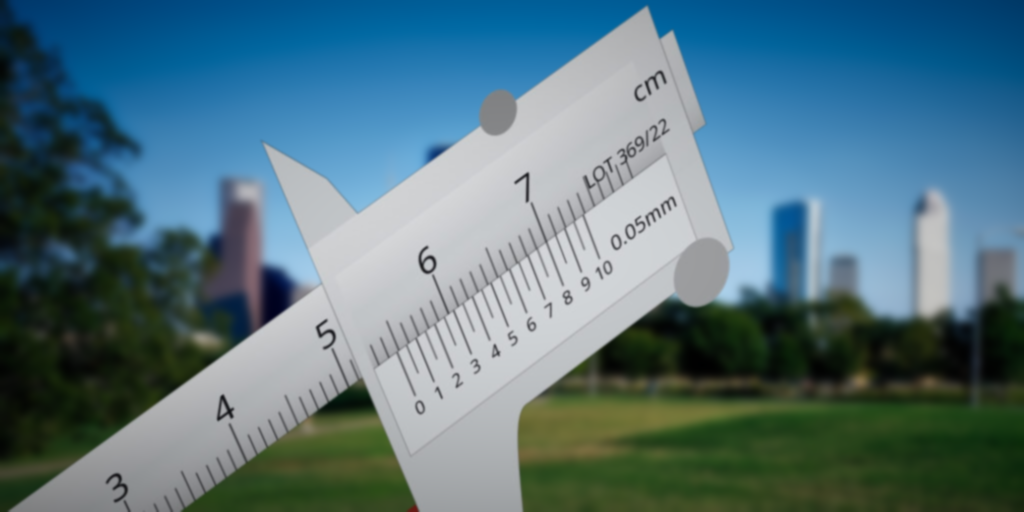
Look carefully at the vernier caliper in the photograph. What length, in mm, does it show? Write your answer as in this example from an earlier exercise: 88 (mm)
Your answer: 54.8 (mm)
